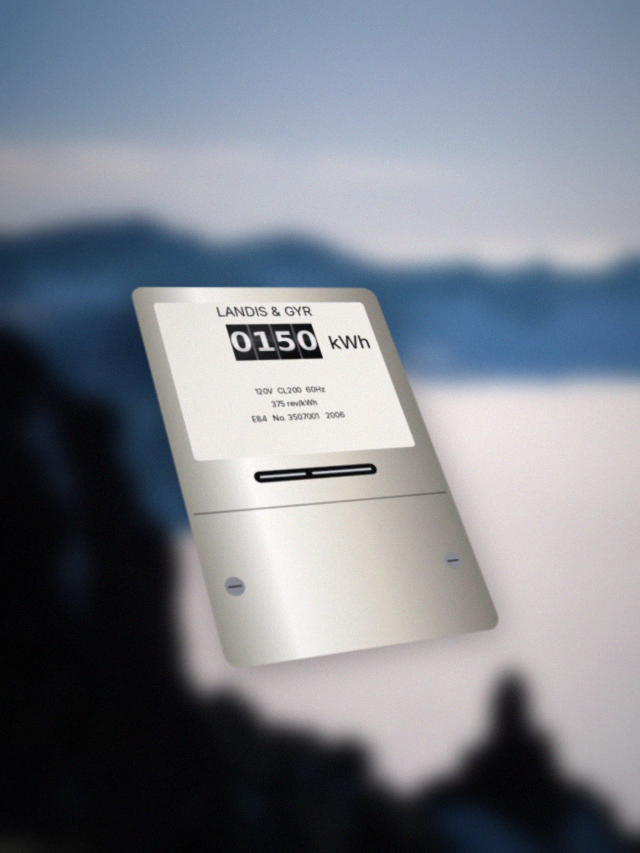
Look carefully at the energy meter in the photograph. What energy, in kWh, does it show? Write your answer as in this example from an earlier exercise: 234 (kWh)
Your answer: 150 (kWh)
